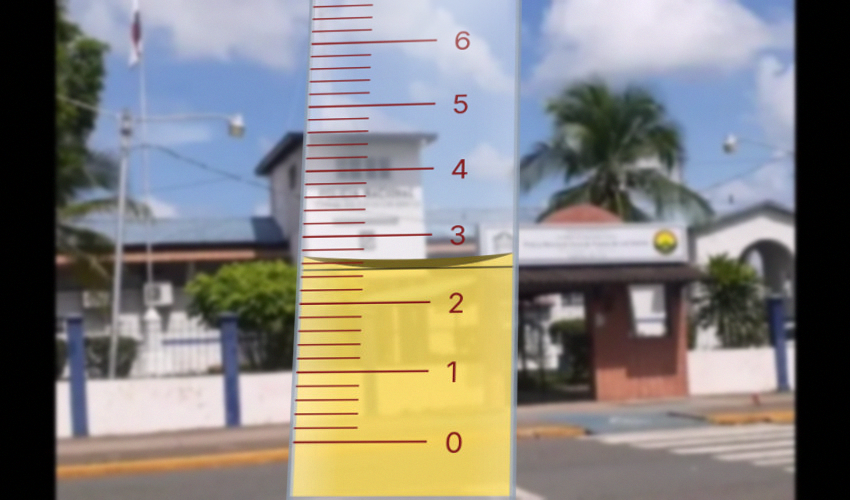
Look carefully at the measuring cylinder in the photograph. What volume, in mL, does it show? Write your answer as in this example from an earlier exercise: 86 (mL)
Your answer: 2.5 (mL)
